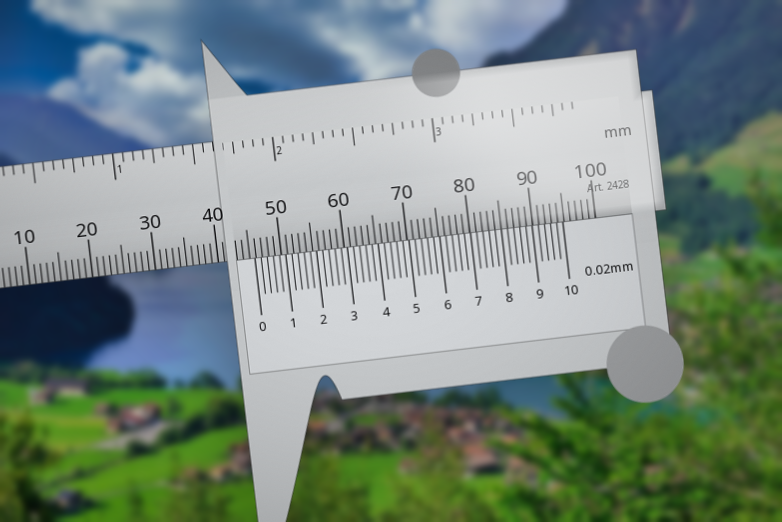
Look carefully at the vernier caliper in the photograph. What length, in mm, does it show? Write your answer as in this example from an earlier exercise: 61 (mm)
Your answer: 45.8 (mm)
